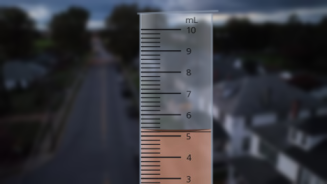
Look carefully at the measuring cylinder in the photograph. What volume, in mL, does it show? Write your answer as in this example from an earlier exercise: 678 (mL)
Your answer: 5.2 (mL)
